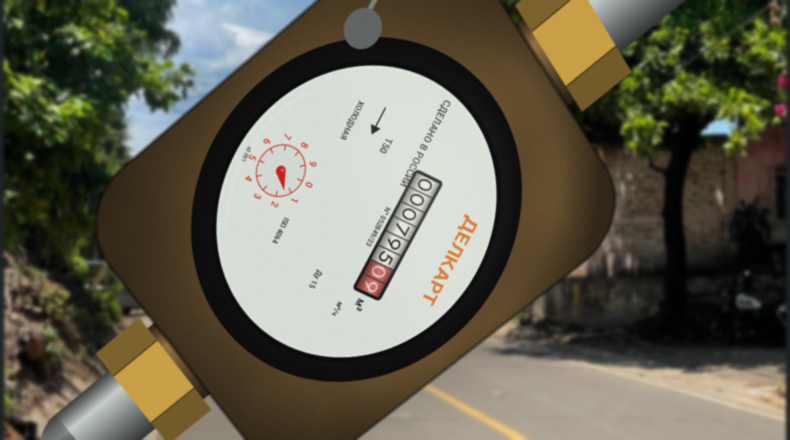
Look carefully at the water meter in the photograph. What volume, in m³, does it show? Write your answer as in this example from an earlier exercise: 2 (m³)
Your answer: 795.091 (m³)
